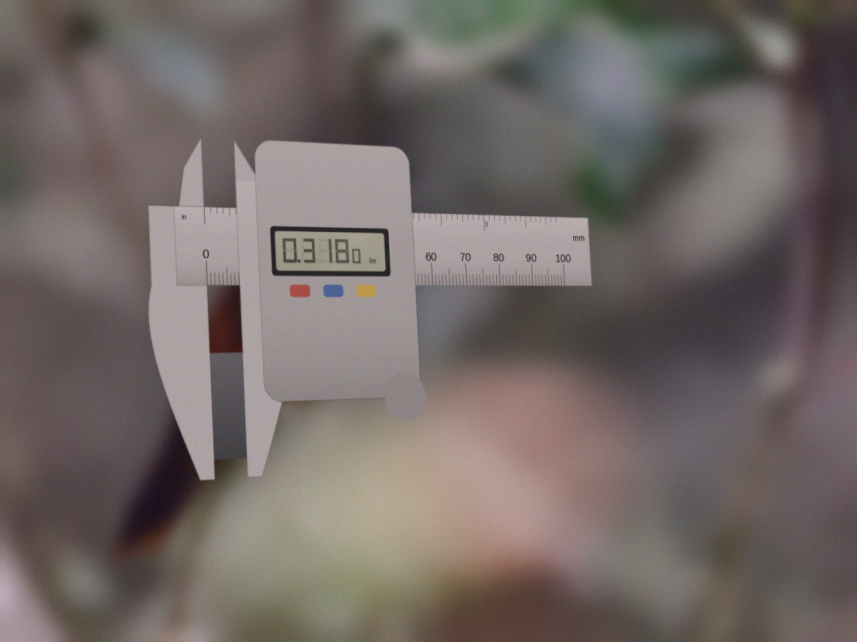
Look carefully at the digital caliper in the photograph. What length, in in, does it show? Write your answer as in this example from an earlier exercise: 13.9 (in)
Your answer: 0.3180 (in)
